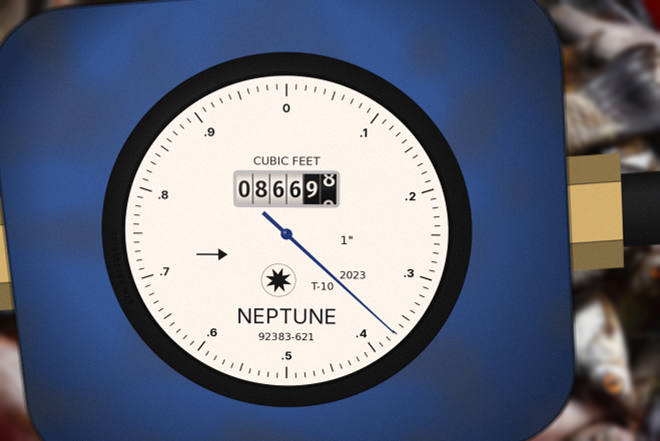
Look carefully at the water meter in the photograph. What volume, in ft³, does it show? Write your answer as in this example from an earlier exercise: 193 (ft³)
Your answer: 86698.37 (ft³)
